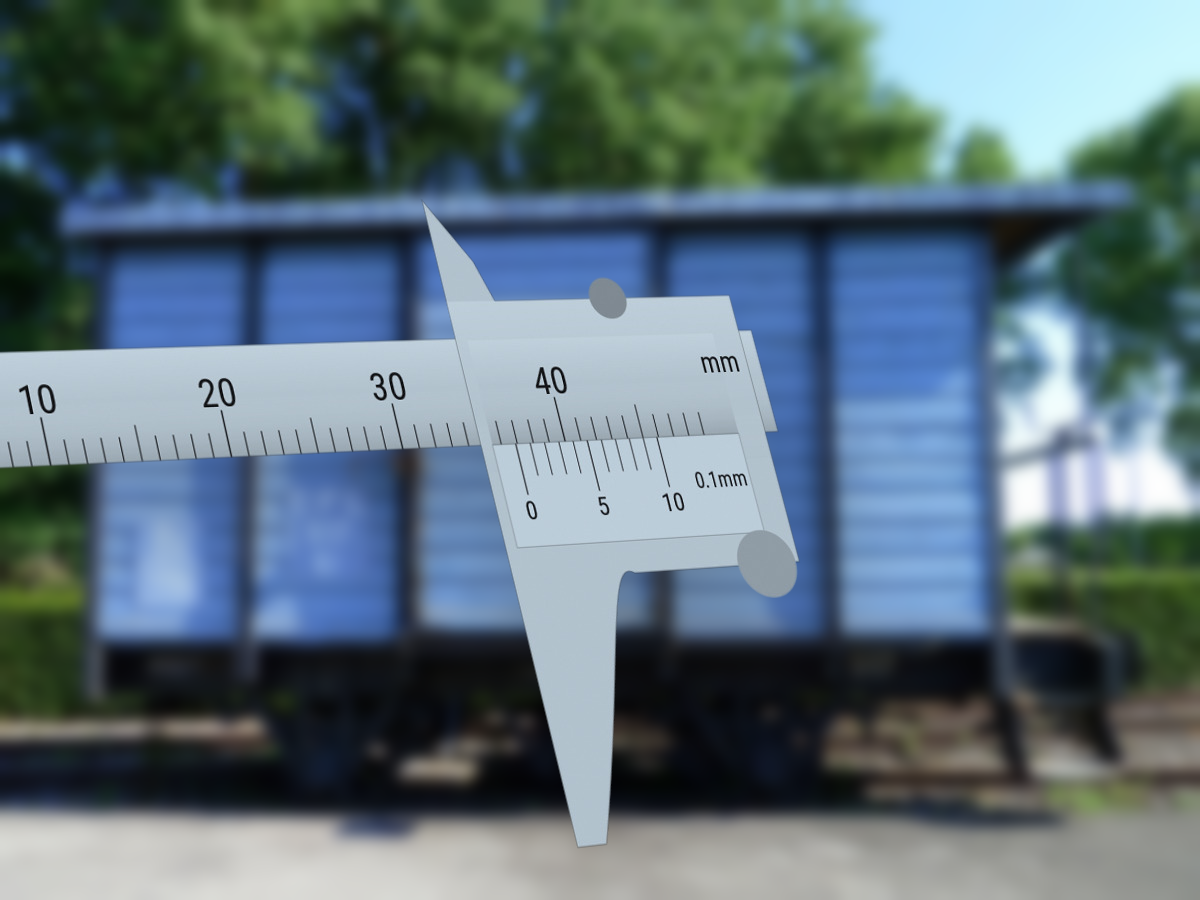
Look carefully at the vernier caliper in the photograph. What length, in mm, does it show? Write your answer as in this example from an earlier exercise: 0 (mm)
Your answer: 36.9 (mm)
